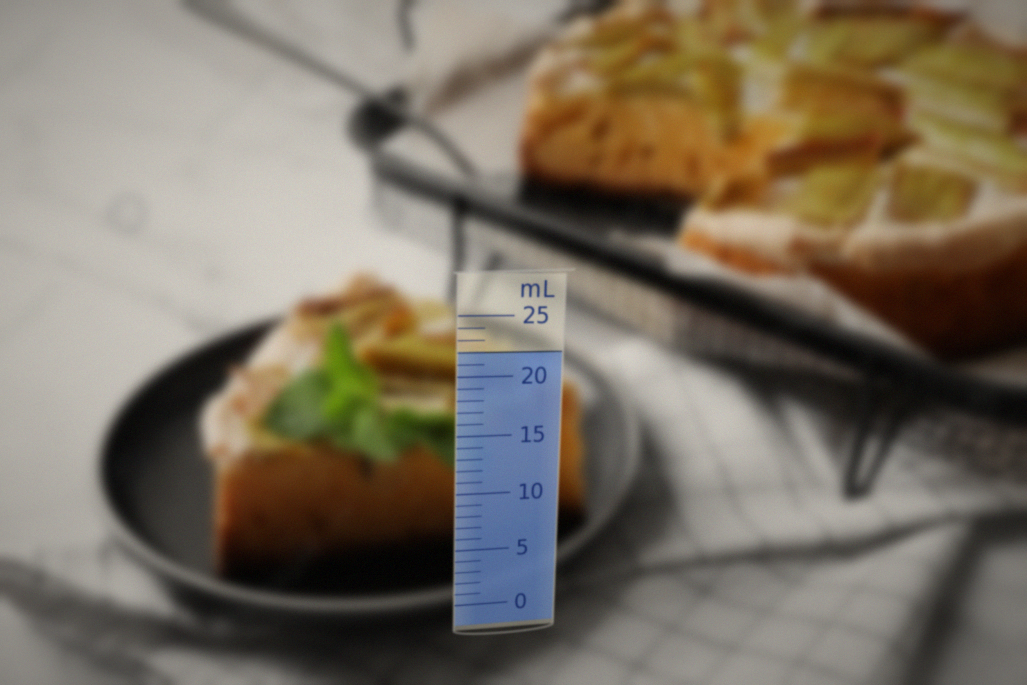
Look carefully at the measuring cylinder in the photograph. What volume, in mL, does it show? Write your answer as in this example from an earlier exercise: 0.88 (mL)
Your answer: 22 (mL)
